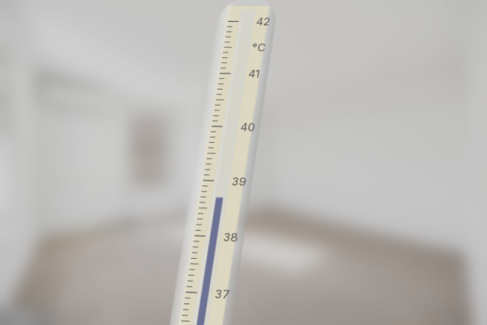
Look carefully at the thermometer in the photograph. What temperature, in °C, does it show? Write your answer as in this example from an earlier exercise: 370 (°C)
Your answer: 38.7 (°C)
